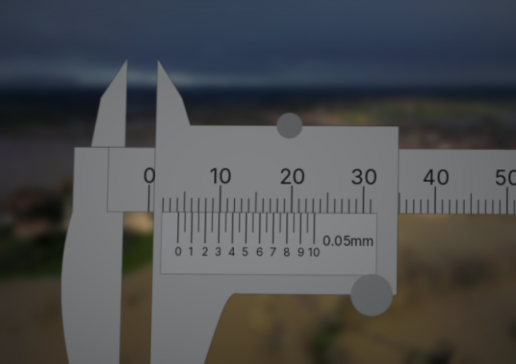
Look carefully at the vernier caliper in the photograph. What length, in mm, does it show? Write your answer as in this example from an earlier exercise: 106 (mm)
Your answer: 4.2 (mm)
